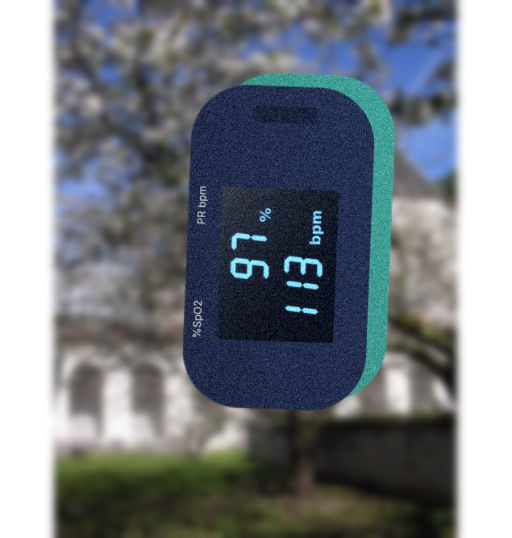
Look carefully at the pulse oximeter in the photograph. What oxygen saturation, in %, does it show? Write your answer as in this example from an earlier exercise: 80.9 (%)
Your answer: 97 (%)
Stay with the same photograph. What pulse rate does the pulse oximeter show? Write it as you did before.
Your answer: 113 (bpm)
